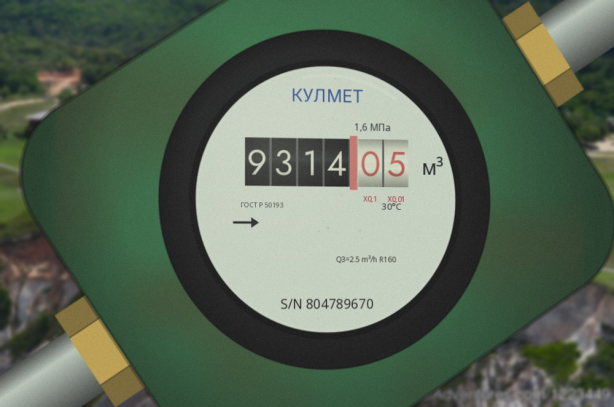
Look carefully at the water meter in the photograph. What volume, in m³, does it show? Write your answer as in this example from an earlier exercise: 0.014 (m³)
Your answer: 9314.05 (m³)
